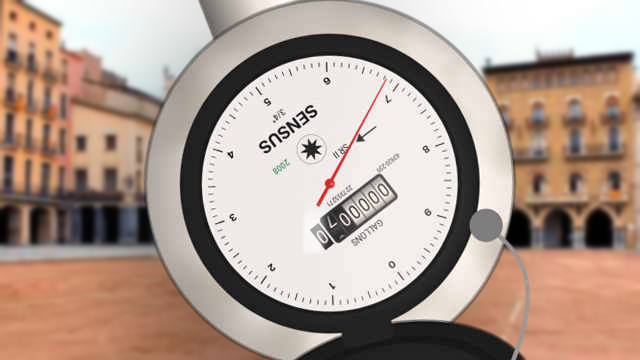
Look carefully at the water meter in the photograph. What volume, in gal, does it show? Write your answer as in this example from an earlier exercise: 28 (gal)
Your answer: 66.8 (gal)
